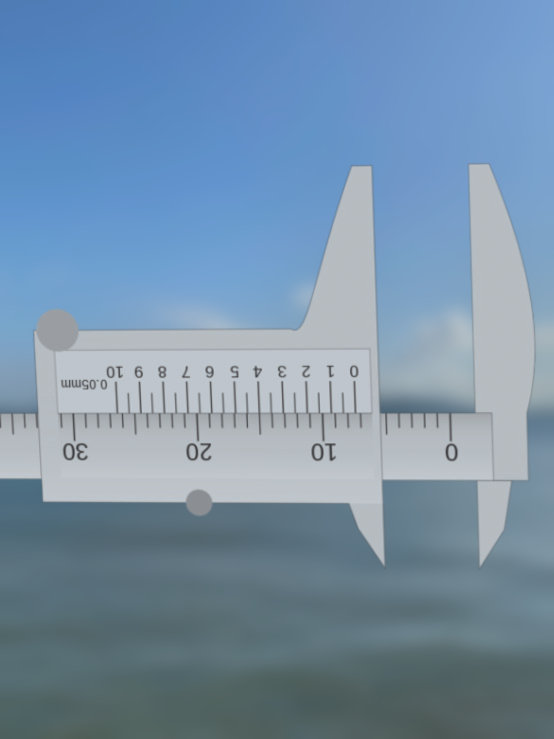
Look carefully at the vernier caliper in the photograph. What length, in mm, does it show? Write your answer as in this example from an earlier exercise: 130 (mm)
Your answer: 7.4 (mm)
